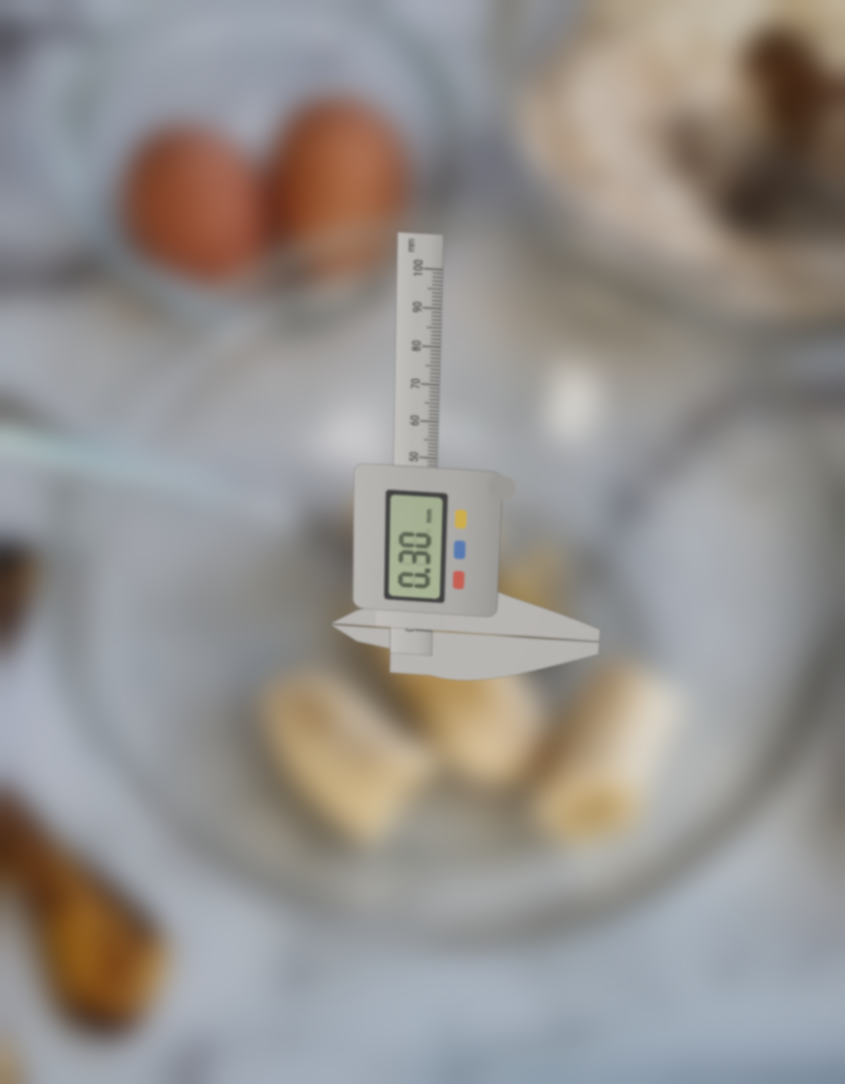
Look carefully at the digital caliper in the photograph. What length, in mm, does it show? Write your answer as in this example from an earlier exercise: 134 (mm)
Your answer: 0.30 (mm)
